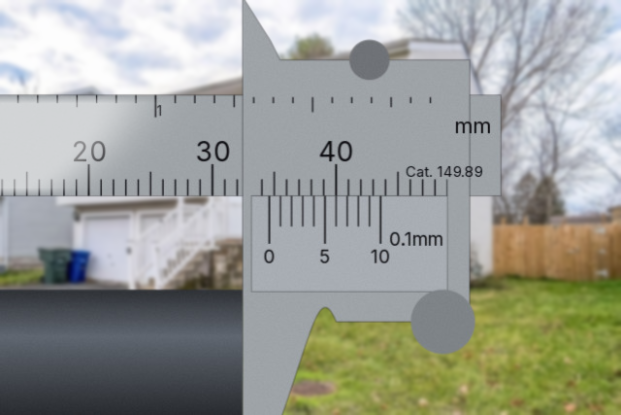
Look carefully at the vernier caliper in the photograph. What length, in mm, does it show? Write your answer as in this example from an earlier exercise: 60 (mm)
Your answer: 34.6 (mm)
